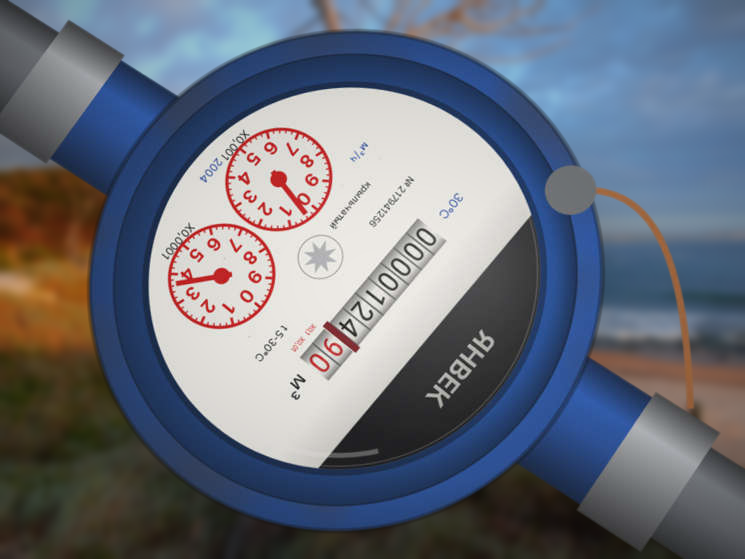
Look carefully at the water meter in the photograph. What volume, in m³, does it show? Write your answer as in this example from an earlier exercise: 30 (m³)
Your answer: 124.9003 (m³)
